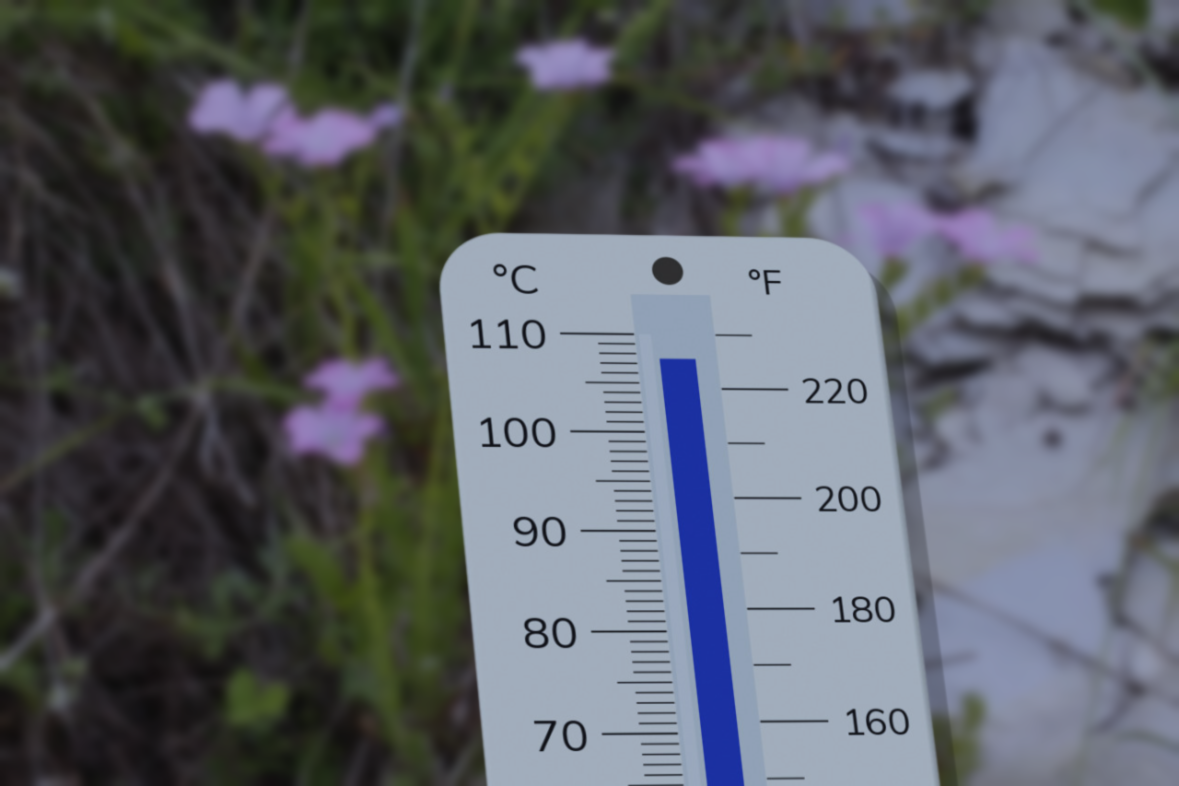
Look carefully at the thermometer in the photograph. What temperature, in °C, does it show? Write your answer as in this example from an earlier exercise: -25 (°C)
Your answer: 107.5 (°C)
